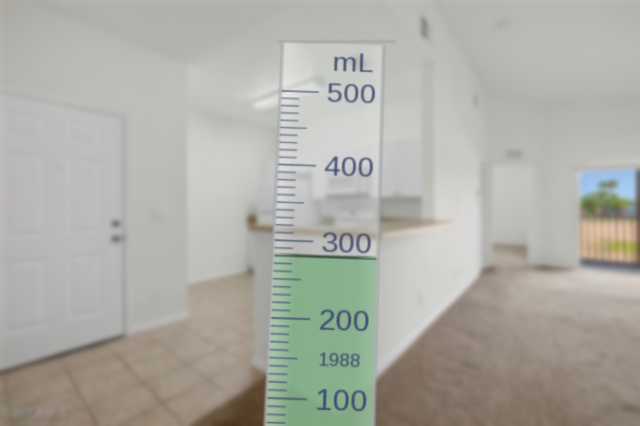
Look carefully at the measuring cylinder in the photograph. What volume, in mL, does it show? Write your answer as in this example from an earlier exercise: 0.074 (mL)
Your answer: 280 (mL)
